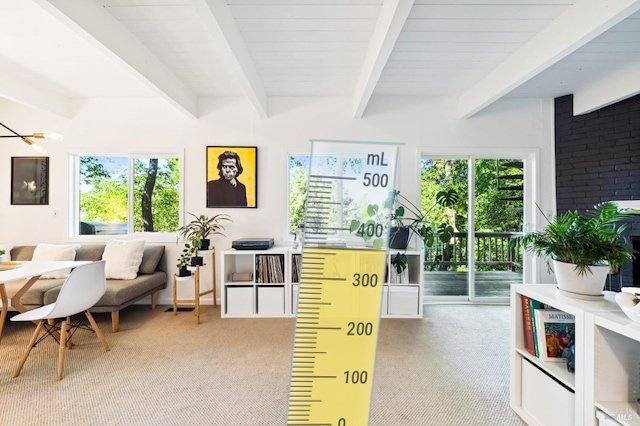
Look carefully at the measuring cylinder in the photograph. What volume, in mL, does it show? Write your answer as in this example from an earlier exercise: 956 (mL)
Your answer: 360 (mL)
